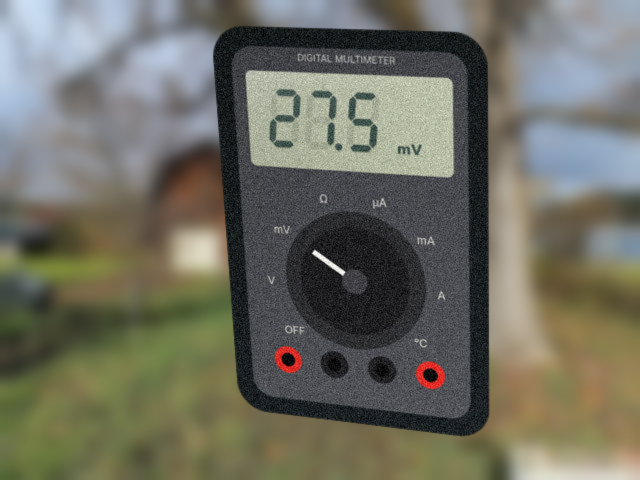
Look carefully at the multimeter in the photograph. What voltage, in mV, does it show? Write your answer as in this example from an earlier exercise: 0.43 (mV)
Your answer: 27.5 (mV)
